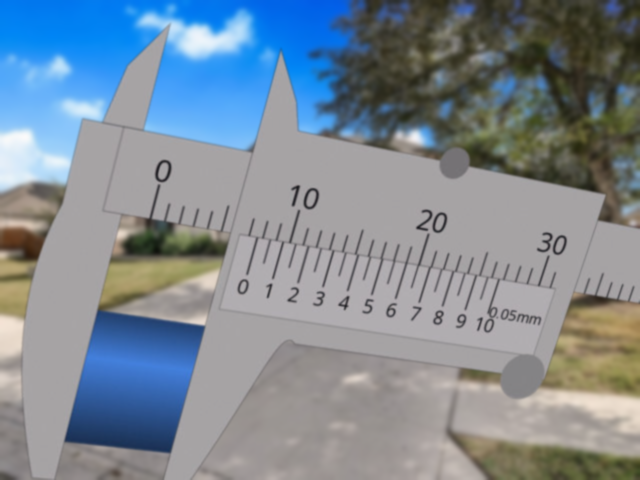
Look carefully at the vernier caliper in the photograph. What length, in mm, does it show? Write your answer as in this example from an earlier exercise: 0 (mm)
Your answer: 7.6 (mm)
